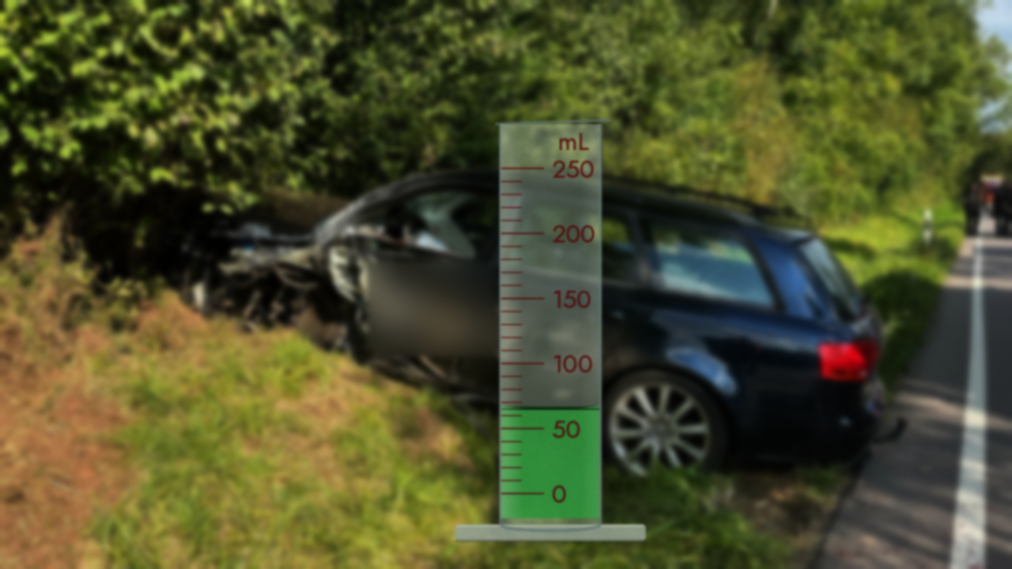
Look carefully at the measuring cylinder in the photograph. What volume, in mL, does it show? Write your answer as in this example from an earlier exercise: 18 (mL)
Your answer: 65 (mL)
